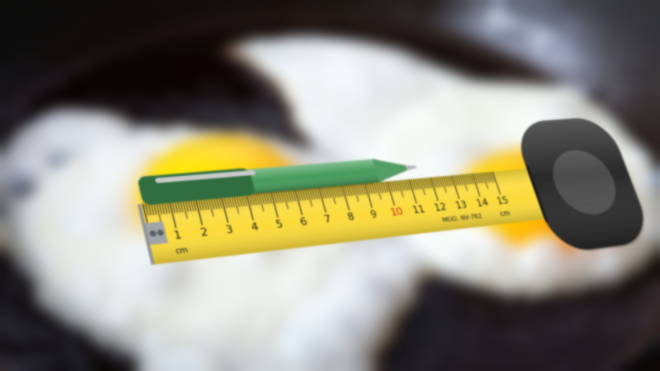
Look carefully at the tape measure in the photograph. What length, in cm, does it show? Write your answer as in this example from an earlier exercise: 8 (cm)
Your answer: 11.5 (cm)
